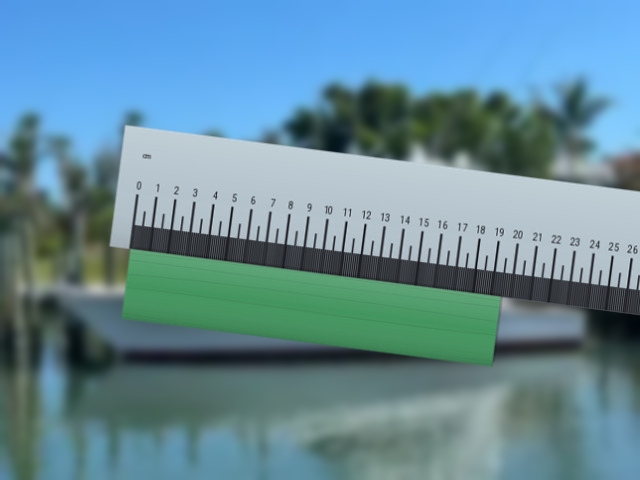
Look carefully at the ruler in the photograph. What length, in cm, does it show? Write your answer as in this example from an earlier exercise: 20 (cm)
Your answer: 19.5 (cm)
